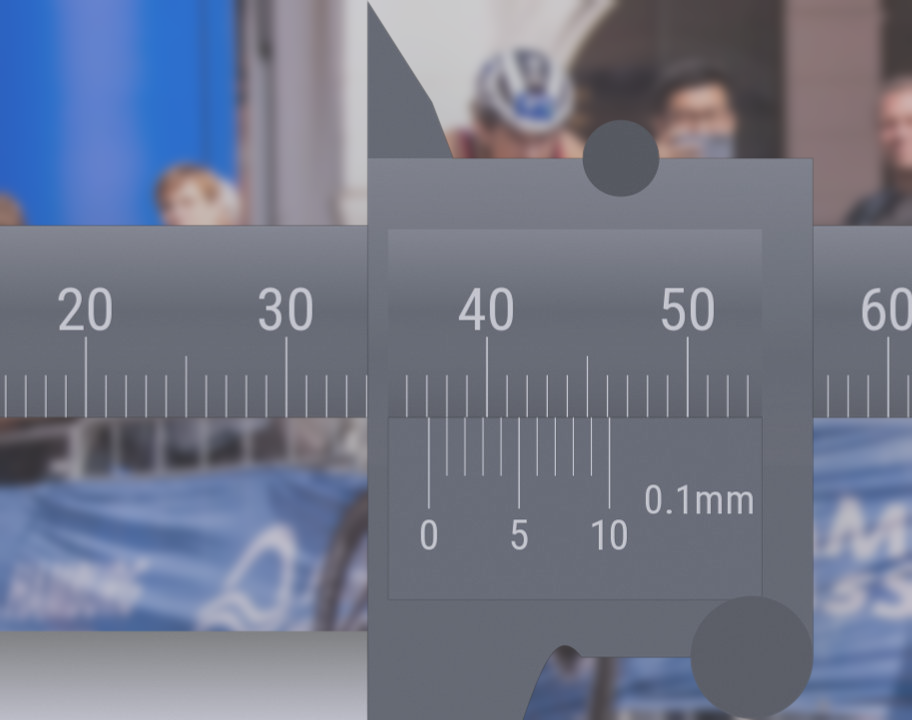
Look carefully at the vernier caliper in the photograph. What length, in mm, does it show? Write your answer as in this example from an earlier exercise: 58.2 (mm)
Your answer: 37.1 (mm)
